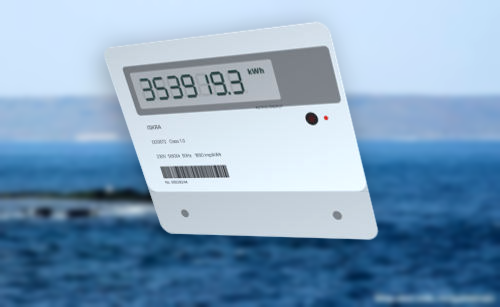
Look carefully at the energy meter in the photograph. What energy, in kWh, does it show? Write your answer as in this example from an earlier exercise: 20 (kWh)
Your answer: 353919.3 (kWh)
